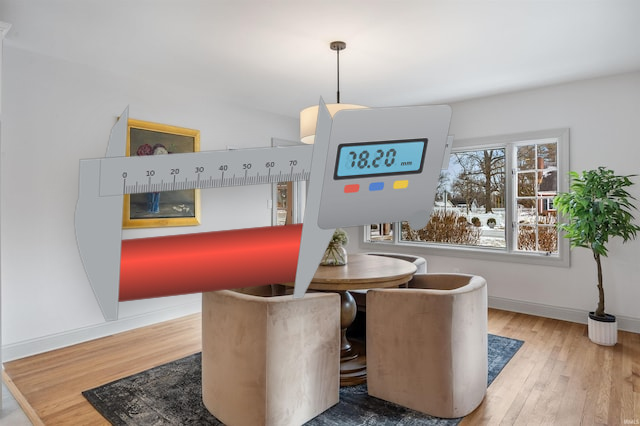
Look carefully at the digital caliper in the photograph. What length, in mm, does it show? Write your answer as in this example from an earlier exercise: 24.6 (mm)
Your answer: 78.20 (mm)
